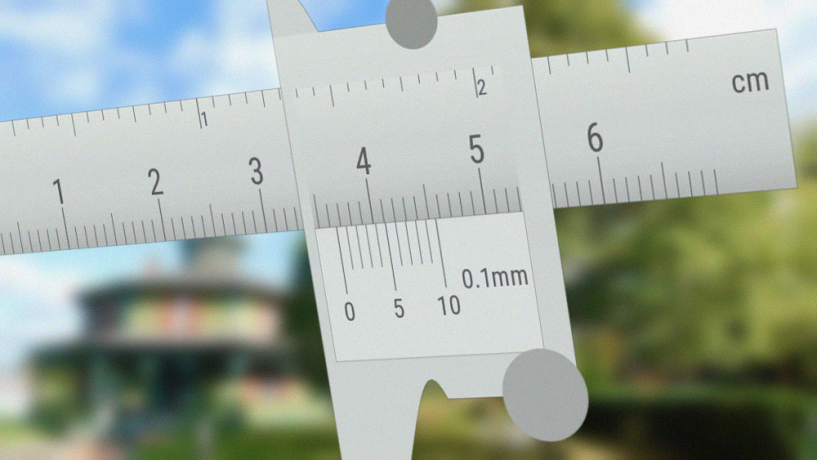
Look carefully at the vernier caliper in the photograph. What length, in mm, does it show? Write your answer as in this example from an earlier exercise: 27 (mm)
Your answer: 36.6 (mm)
